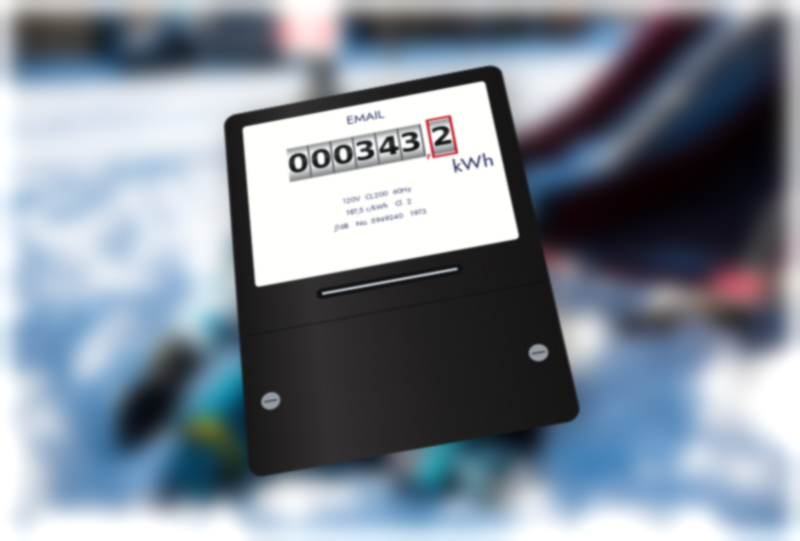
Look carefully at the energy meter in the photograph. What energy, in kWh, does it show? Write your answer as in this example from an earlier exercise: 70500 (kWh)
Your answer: 343.2 (kWh)
